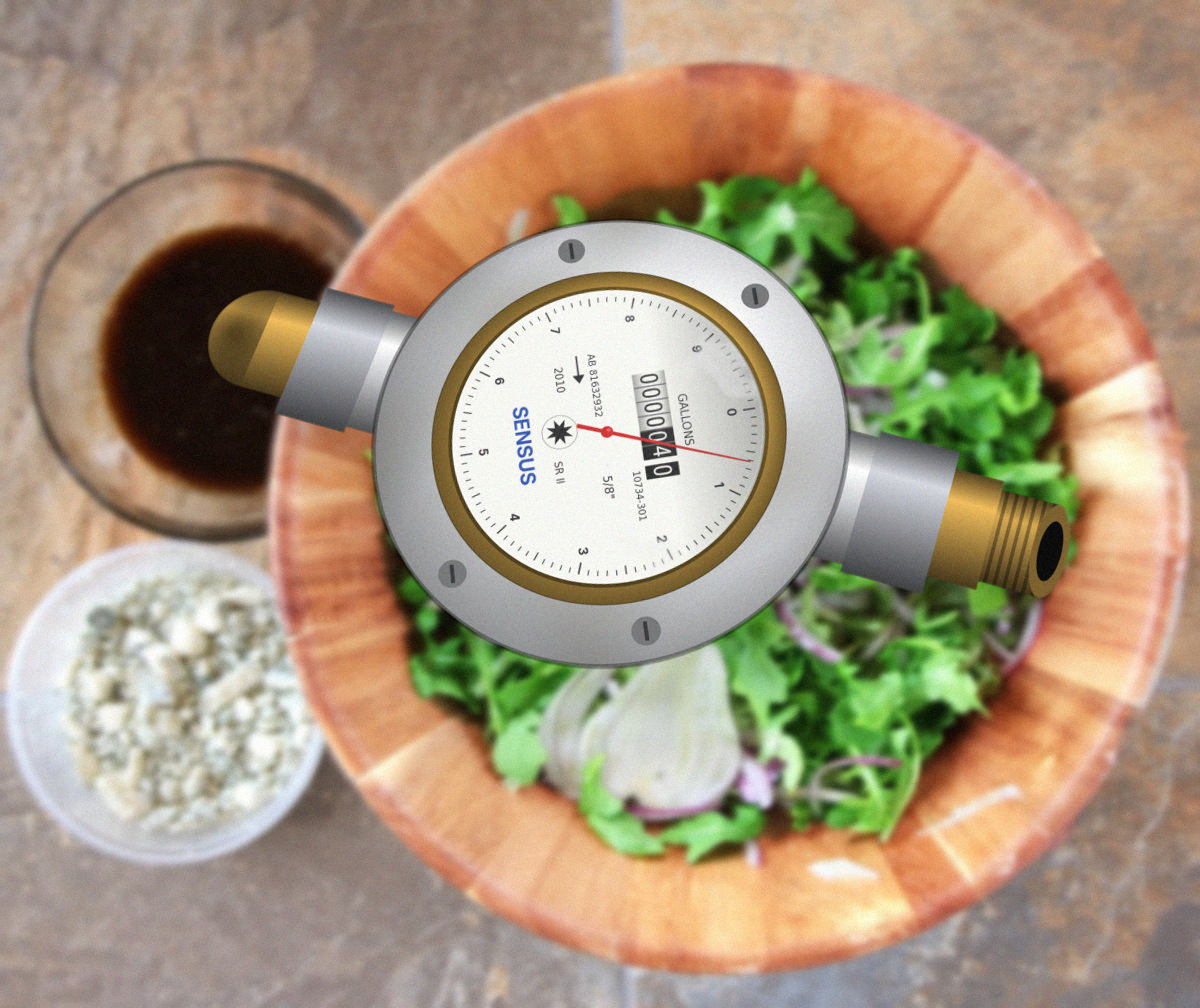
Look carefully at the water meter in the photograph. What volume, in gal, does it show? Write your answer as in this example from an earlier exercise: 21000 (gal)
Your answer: 40.6 (gal)
